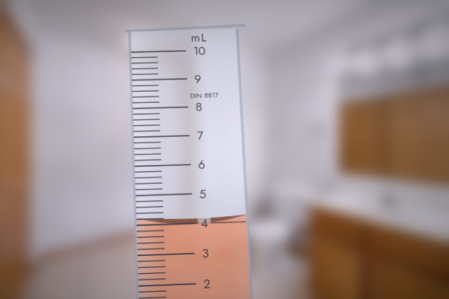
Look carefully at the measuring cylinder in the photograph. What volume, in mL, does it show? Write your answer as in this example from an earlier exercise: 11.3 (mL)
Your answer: 4 (mL)
